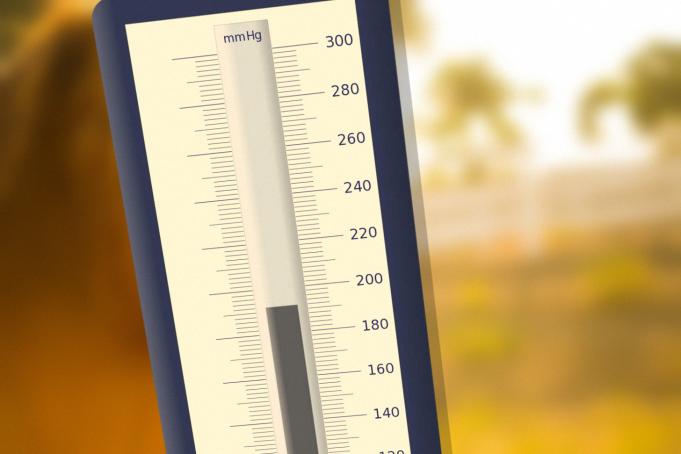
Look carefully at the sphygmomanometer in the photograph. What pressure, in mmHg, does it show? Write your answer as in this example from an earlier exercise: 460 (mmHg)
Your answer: 192 (mmHg)
